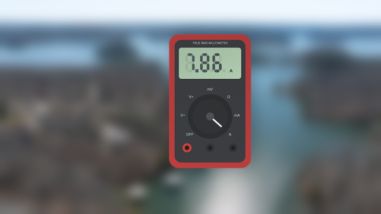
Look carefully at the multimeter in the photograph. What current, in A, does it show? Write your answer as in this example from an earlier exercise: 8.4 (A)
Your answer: 7.86 (A)
